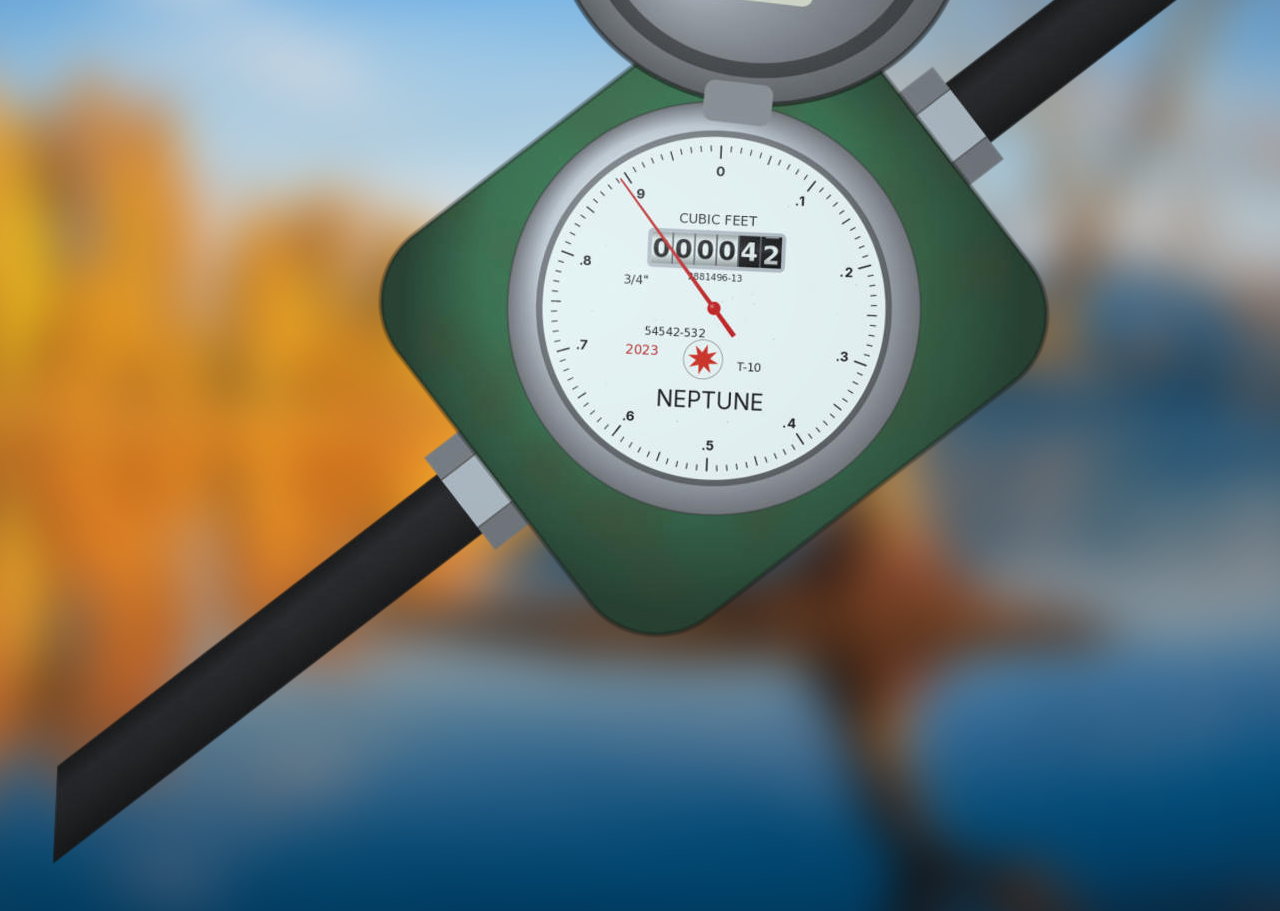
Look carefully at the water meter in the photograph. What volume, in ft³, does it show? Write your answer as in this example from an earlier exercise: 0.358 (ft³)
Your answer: 41.89 (ft³)
